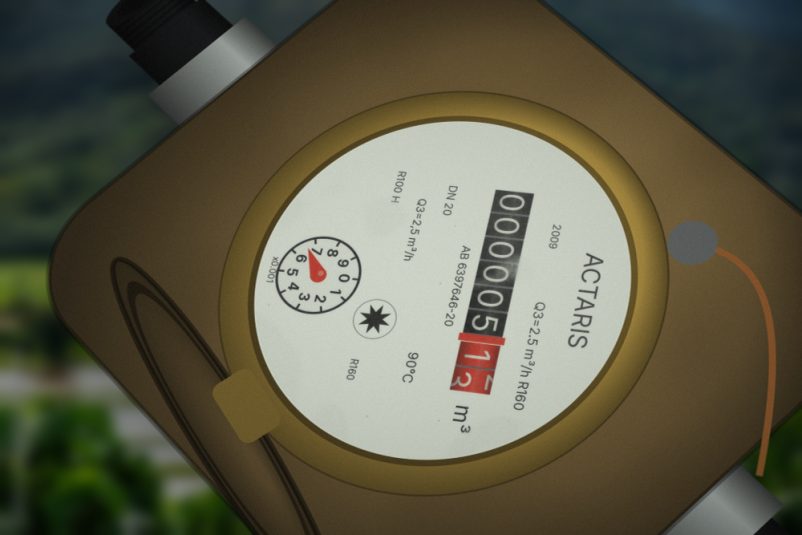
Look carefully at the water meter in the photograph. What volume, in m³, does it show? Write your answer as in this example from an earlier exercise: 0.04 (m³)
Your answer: 5.126 (m³)
